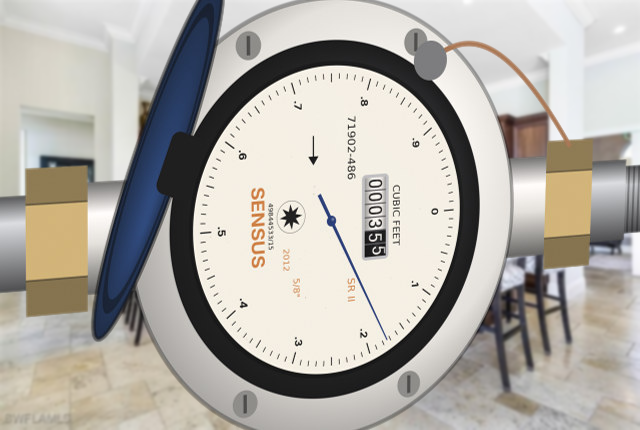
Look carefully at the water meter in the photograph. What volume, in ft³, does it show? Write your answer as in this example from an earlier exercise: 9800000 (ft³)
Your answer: 355.17 (ft³)
